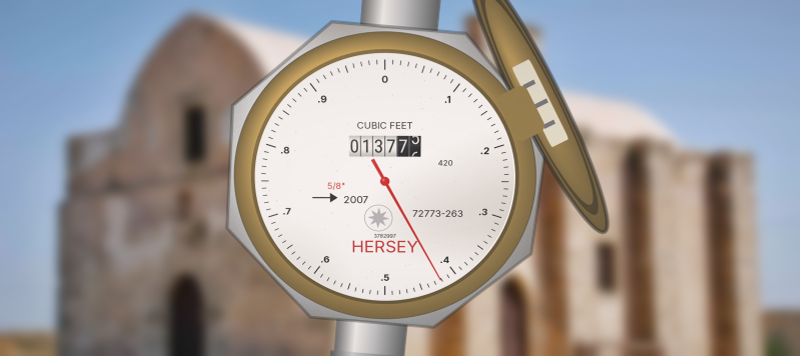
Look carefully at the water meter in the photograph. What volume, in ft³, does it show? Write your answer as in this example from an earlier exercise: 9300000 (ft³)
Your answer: 13775.42 (ft³)
